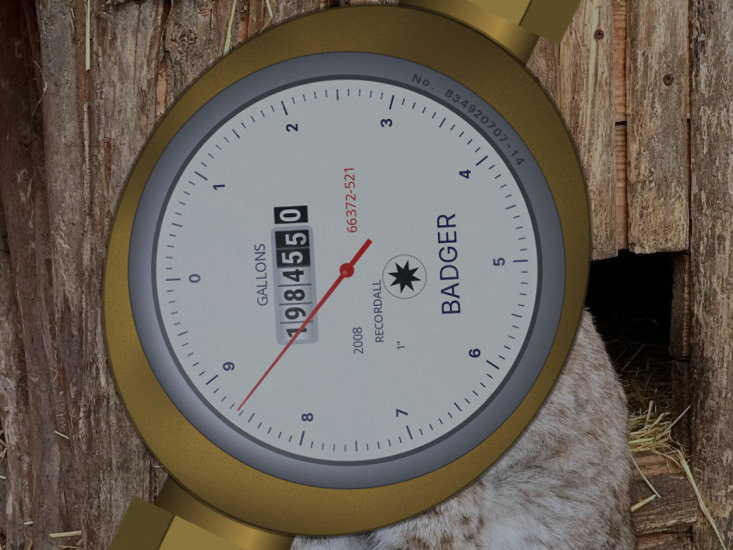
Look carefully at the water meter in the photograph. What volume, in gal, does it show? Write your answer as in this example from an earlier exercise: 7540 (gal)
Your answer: 1984548.6 (gal)
